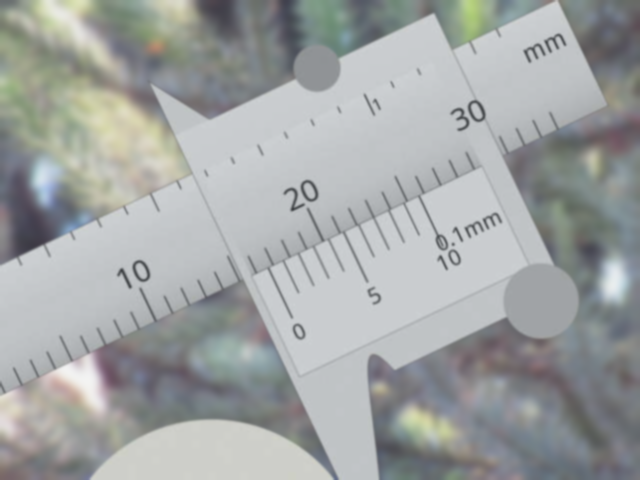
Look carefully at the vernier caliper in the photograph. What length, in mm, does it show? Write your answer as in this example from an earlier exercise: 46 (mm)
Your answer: 16.7 (mm)
